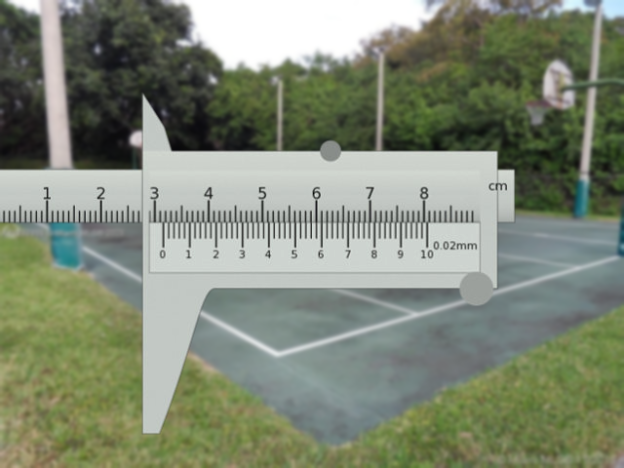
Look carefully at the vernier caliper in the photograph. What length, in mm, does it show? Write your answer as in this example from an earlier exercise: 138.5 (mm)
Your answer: 31.6 (mm)
